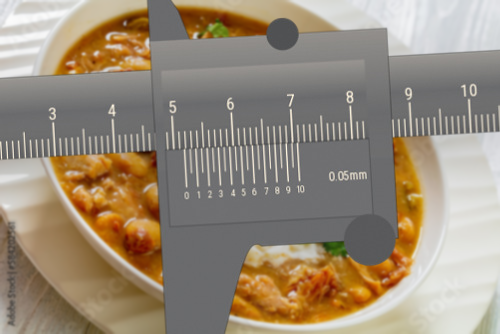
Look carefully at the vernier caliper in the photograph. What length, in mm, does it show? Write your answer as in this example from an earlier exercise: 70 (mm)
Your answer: 51.8 (mm)
